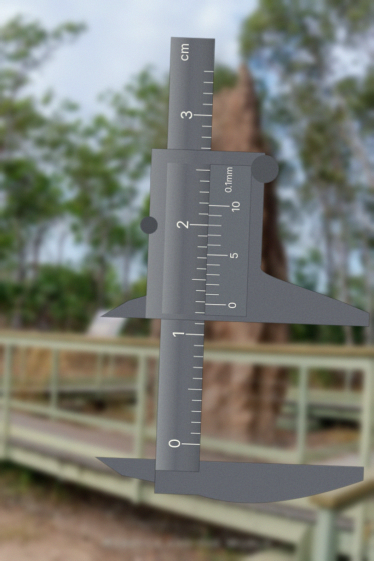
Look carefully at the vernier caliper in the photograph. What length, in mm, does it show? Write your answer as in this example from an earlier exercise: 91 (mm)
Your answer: 12.8 (mm)
